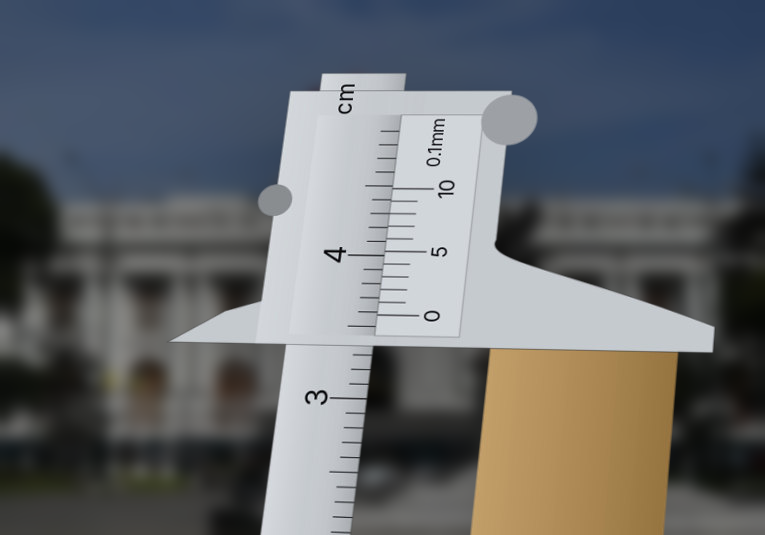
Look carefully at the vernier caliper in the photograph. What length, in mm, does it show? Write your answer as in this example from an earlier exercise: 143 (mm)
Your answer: 35.8 (mm)
